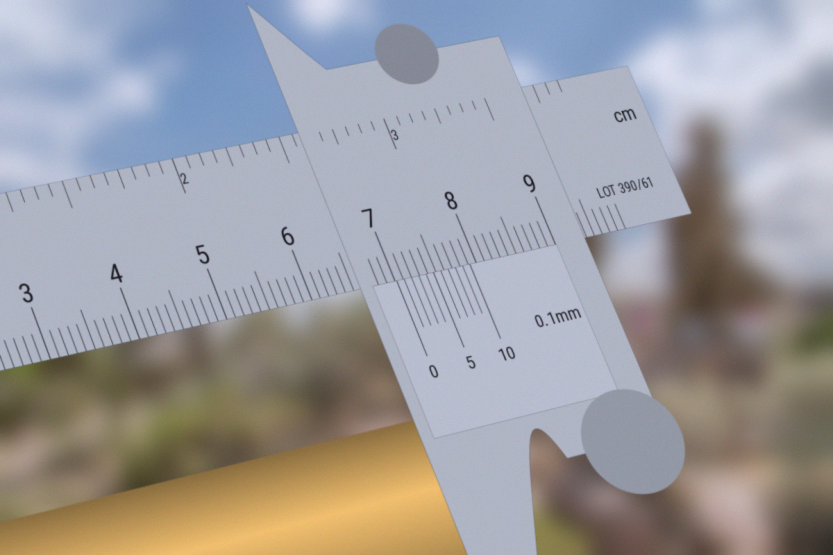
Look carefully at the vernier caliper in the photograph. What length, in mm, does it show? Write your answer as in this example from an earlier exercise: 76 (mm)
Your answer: 70.2 (mm)
